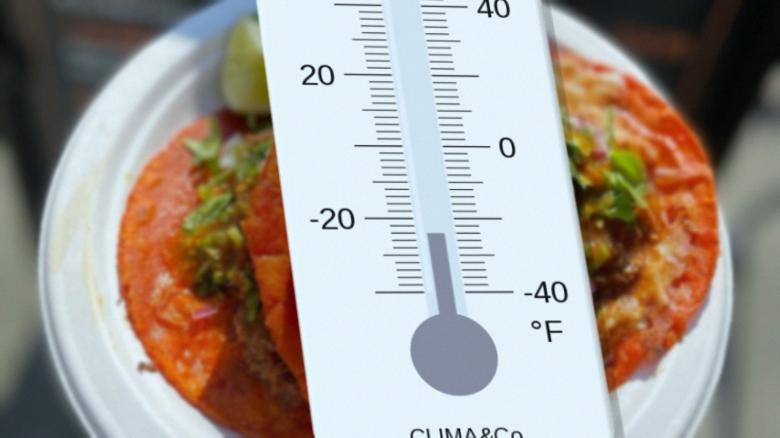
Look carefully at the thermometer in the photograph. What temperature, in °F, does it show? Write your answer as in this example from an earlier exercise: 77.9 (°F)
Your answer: -24 (°F)
